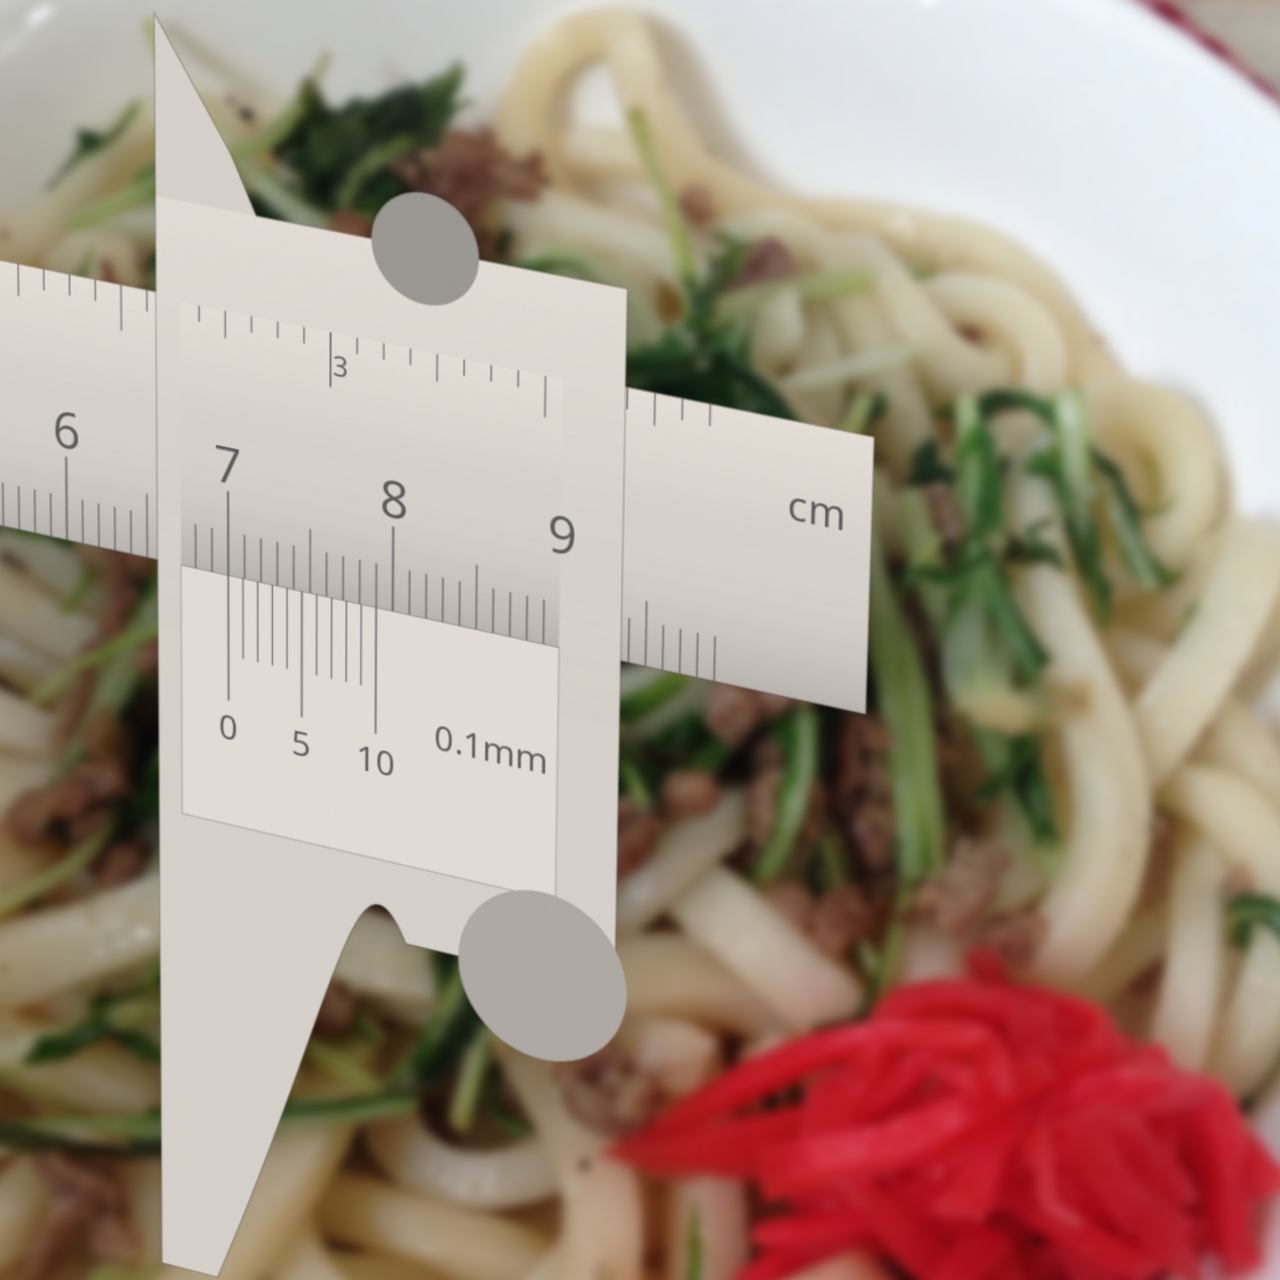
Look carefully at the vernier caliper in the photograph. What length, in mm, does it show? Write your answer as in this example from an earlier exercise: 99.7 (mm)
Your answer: 70.0 (mm)
